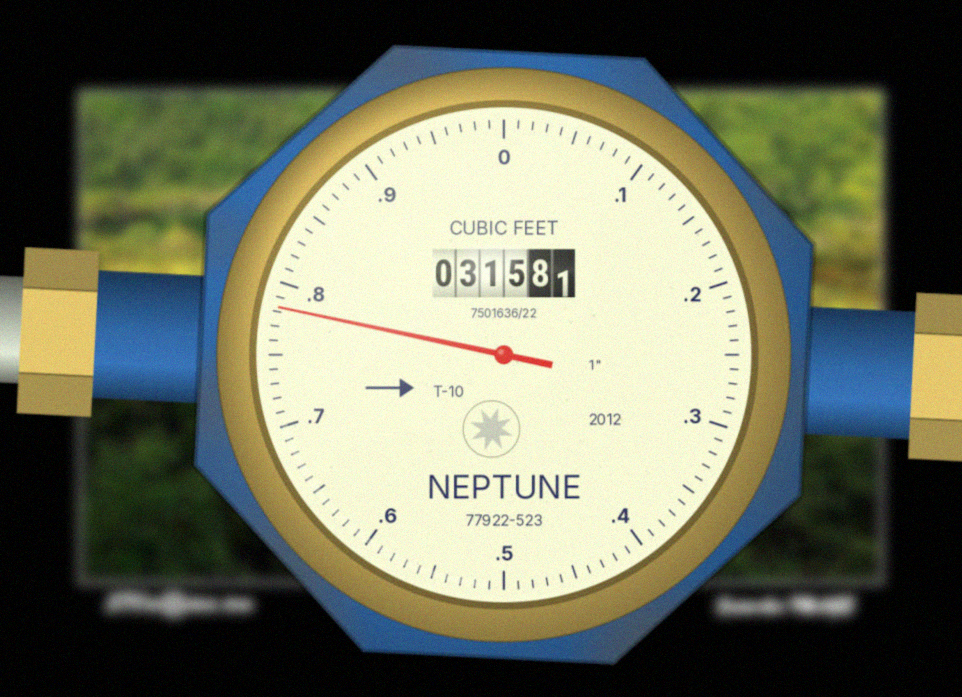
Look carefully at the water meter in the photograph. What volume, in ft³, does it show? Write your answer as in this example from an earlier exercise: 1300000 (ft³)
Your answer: 31580.78 (ft³)
